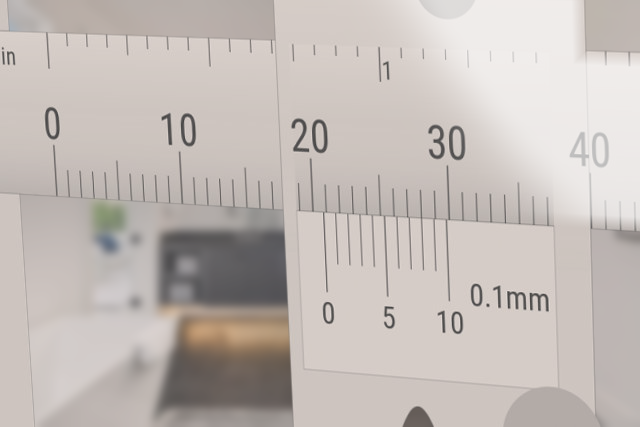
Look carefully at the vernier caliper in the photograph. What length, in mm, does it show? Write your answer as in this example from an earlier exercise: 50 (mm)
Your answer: 20.8 (mm)
